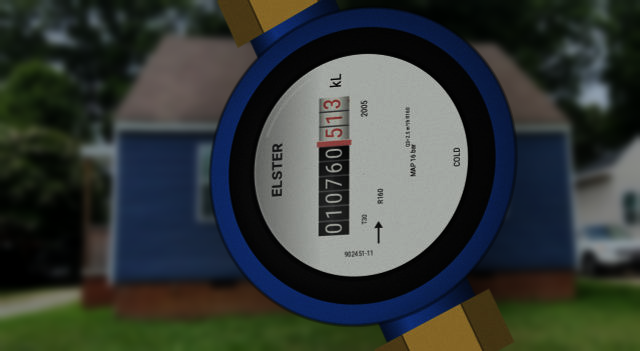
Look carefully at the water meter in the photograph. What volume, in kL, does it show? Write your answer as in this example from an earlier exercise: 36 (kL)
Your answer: 10760.513 (kL)
